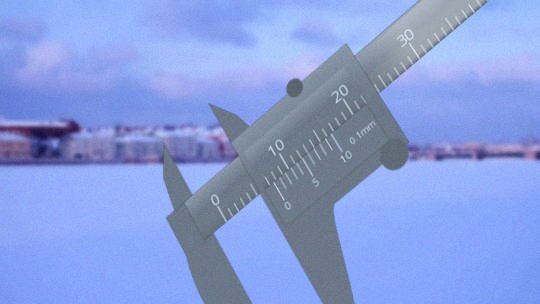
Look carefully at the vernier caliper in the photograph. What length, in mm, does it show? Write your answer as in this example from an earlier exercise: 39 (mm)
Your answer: 7.6 (mm)
